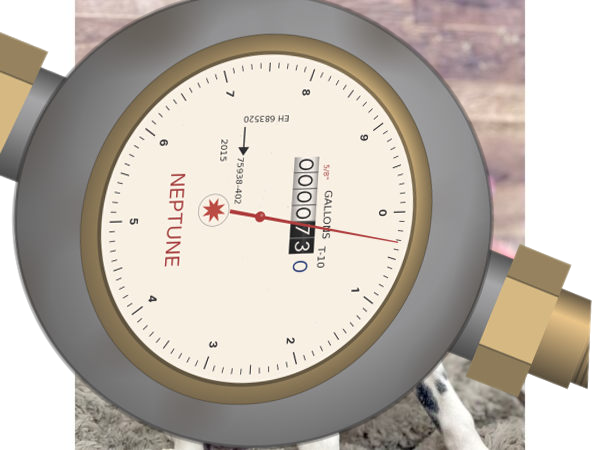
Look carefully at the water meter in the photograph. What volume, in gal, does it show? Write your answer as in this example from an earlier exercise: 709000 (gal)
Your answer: 730.3 (gal)
